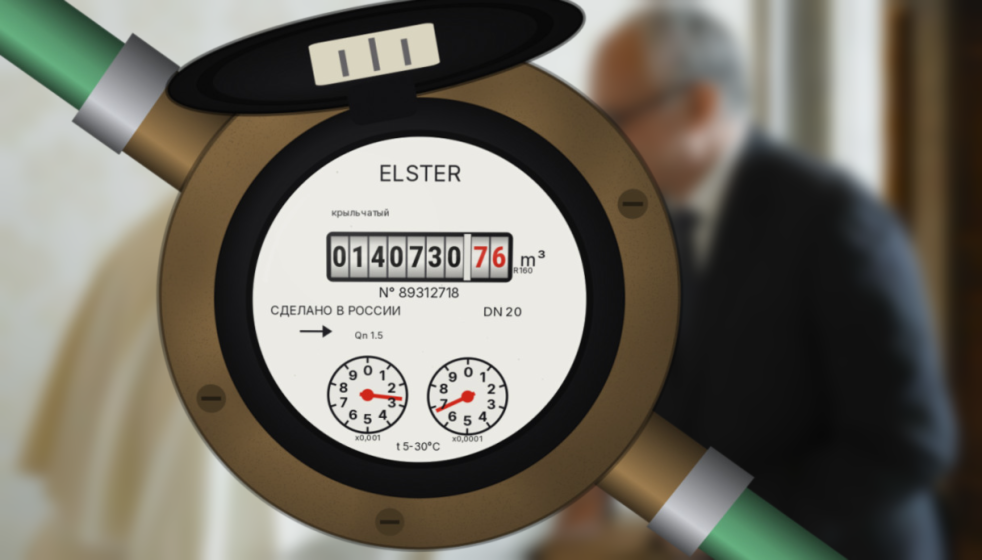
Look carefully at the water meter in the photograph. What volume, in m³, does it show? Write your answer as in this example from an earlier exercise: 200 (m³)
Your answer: 140730.7626 (m³)
